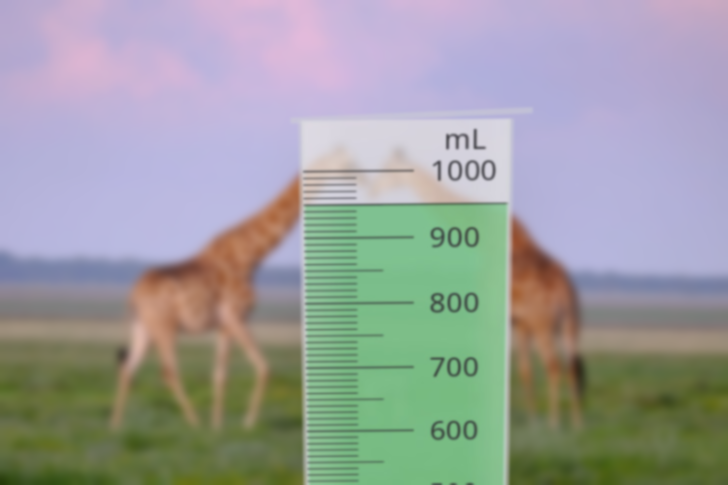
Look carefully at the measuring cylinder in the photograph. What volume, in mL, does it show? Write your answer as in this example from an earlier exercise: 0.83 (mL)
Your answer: 950 (mL)
